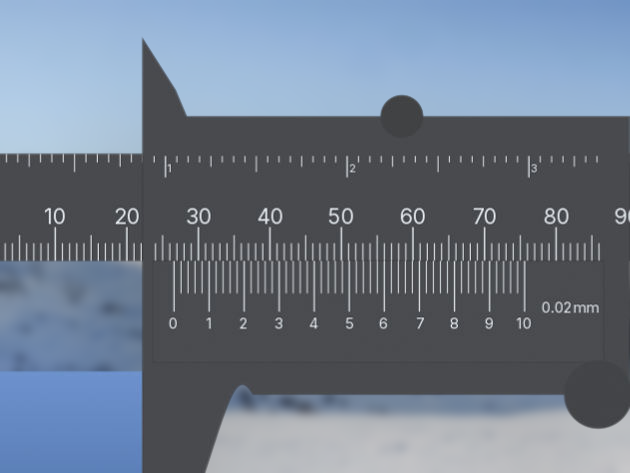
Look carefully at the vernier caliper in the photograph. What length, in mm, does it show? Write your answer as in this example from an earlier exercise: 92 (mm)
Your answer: 26.6 (mm)
